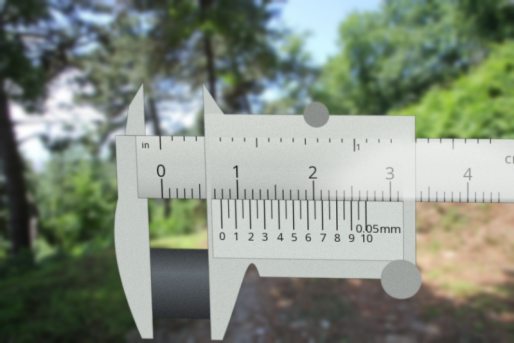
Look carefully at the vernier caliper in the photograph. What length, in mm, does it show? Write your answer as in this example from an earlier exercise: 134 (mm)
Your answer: 7.8 (mm)
